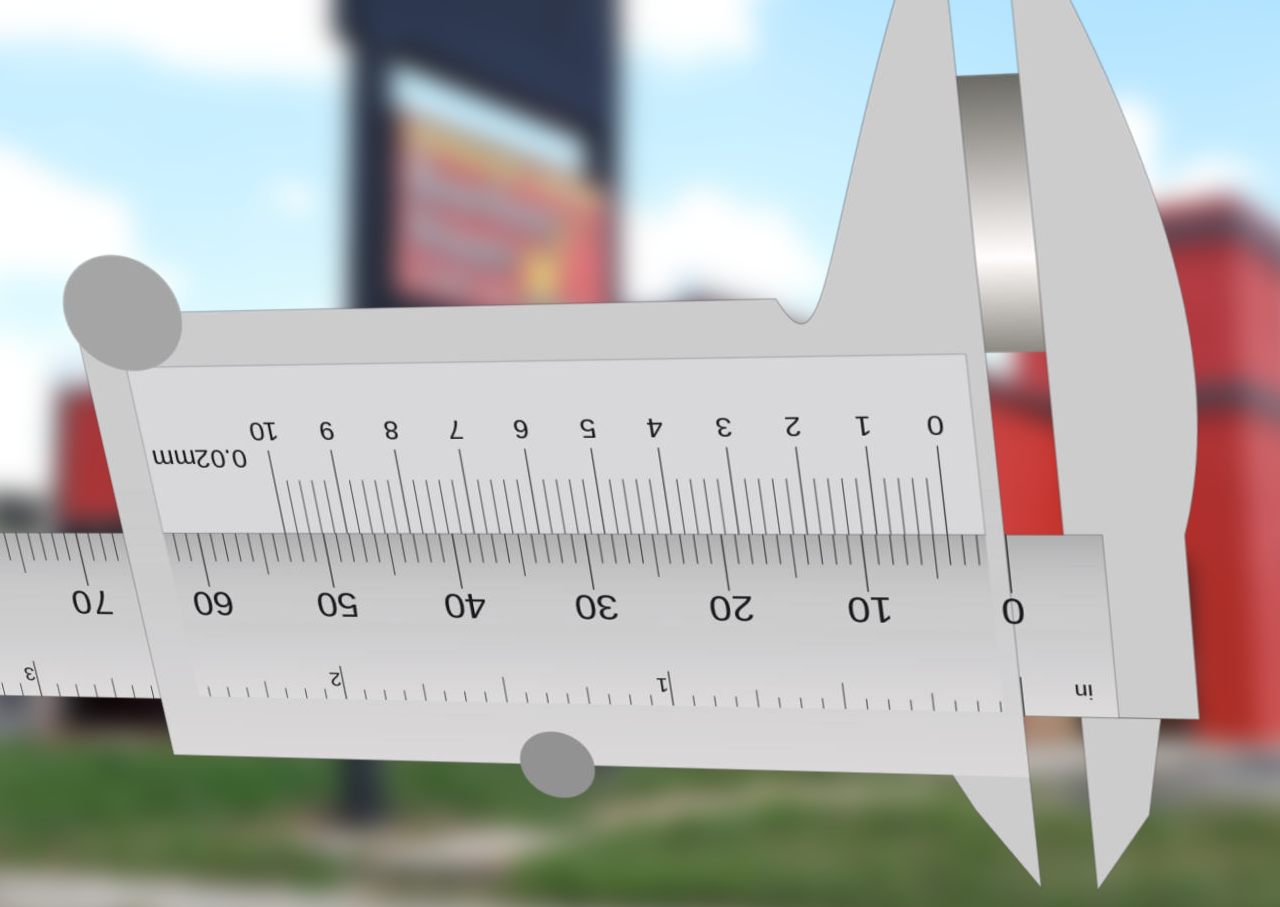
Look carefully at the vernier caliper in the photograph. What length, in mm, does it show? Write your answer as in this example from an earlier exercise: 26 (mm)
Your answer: 4.0 (mm)
